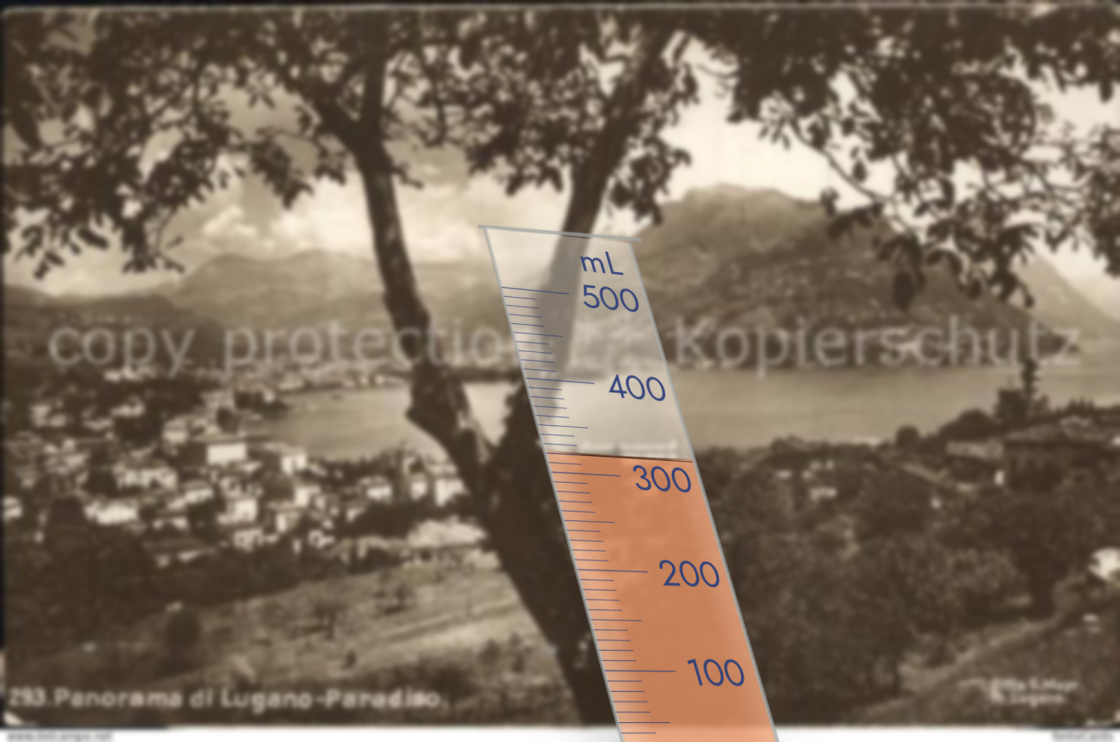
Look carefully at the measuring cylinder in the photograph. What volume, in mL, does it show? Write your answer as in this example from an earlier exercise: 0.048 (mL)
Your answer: 320 (mL)
